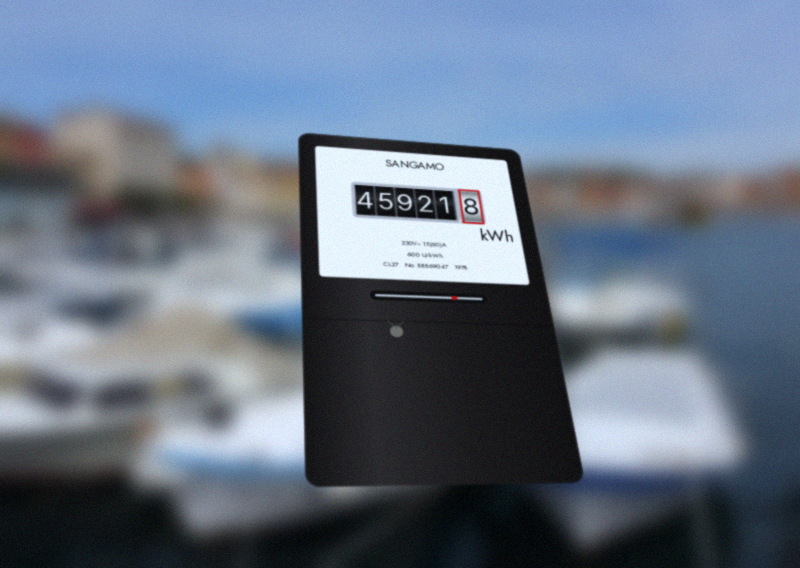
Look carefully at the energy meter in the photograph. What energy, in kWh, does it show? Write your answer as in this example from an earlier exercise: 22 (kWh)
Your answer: 45921.8 (kWh)
